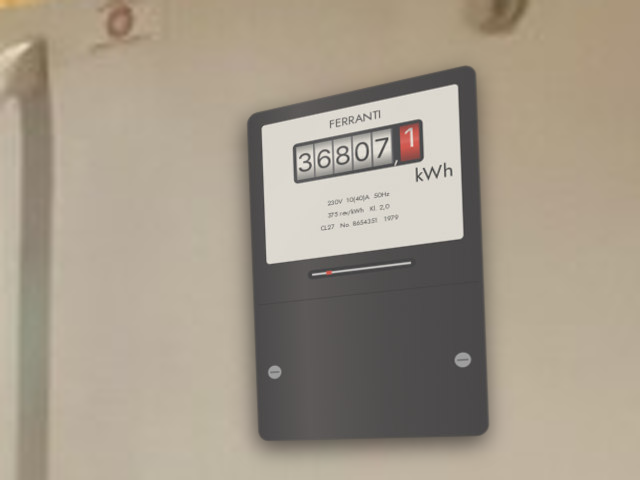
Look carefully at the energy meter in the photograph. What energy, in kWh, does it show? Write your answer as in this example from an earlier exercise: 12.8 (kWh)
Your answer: 36807.1 (kWh)
